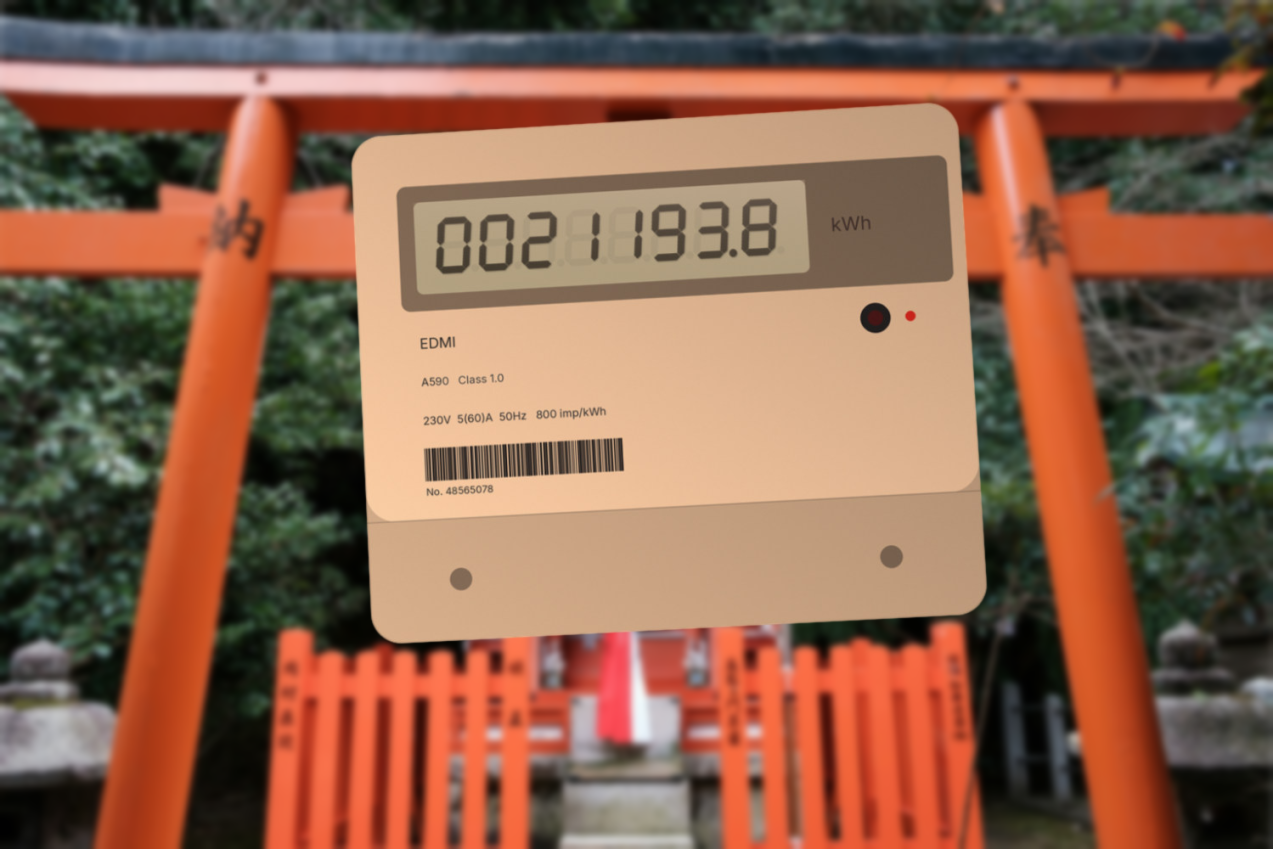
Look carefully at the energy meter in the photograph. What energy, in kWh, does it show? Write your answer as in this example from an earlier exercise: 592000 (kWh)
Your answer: 21193.8 (kWh)
